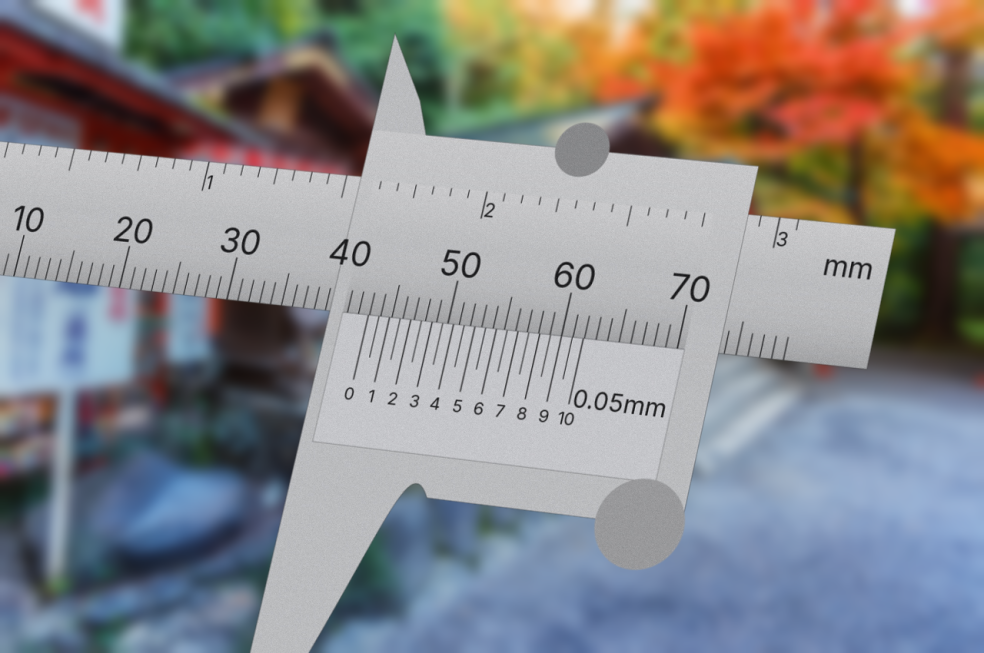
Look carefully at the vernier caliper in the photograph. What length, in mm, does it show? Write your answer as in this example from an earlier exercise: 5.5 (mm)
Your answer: 42.9 (mm)
